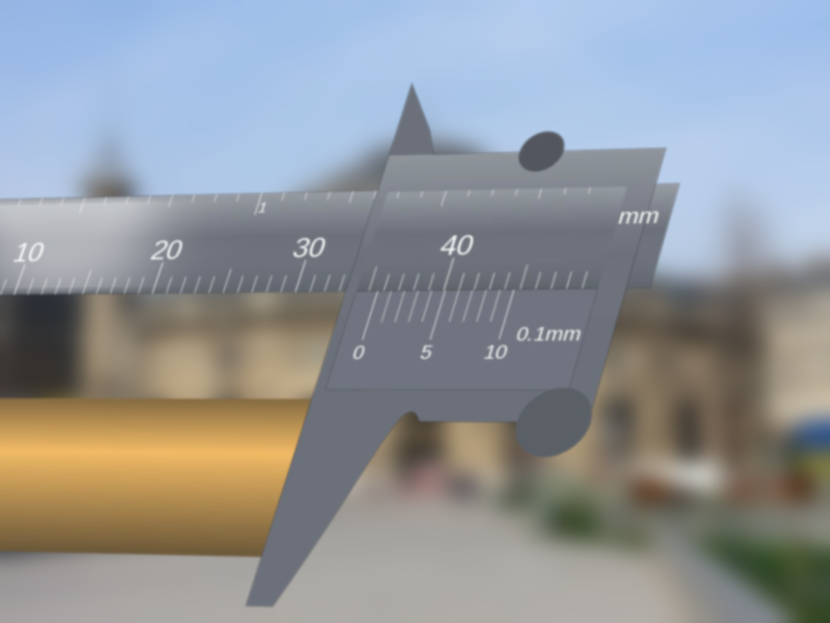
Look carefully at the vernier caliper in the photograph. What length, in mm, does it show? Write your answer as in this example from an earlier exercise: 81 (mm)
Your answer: 35.6 (mm)
